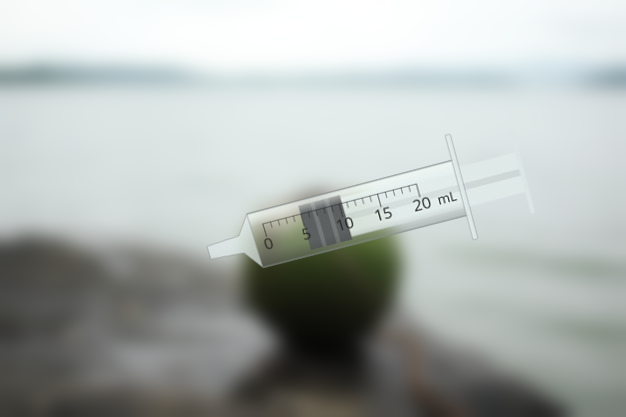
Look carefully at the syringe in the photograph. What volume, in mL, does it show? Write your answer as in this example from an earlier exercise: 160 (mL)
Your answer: 5 (mL)
